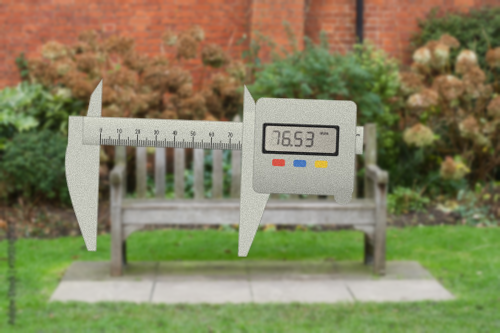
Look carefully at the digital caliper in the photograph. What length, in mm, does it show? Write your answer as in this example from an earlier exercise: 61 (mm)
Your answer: 76.53 (mm)
